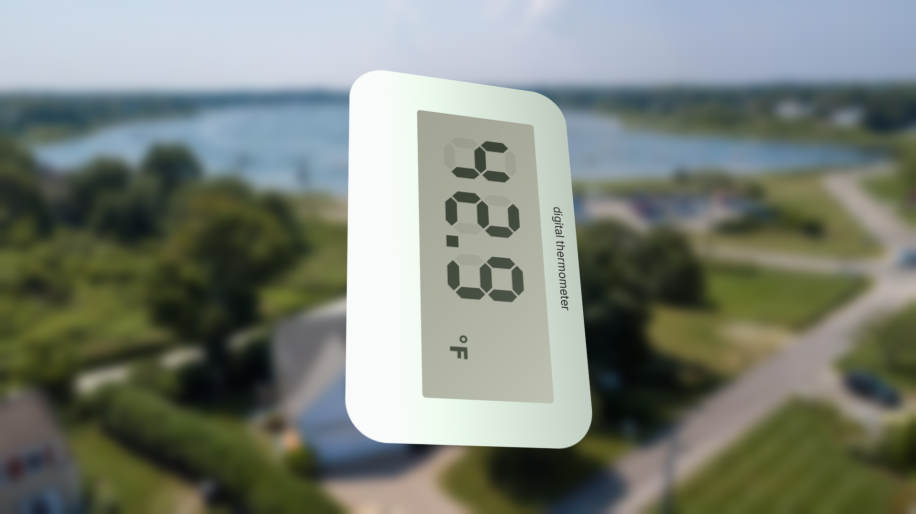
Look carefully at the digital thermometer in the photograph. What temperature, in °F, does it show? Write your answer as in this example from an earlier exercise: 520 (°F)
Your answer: 42.9 (°F)
